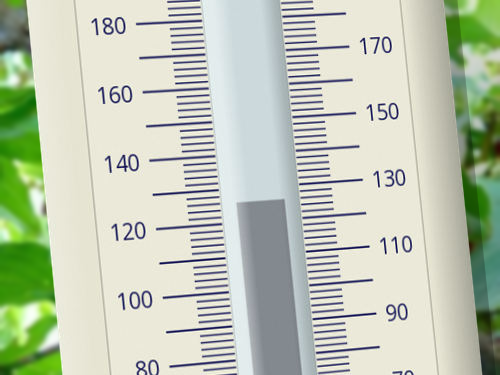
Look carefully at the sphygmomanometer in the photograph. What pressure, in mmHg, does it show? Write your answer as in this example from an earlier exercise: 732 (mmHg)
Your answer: 126 (mmHg)
